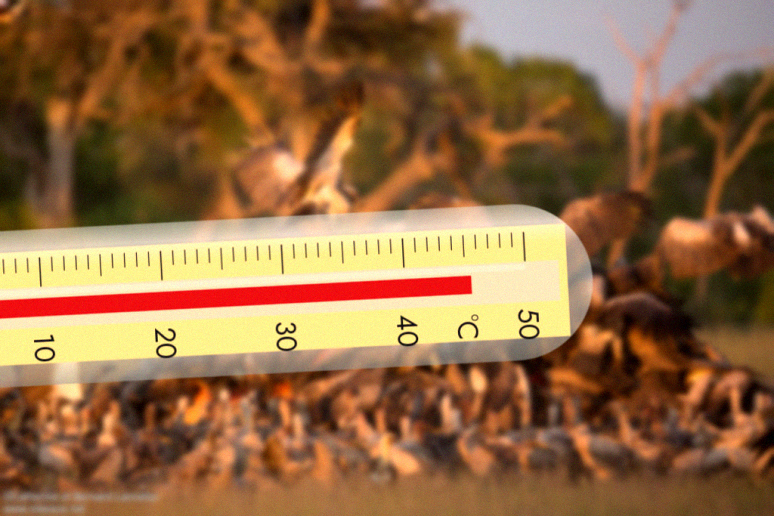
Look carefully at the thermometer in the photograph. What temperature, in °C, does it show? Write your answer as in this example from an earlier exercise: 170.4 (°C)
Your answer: 45.5 (°C)
